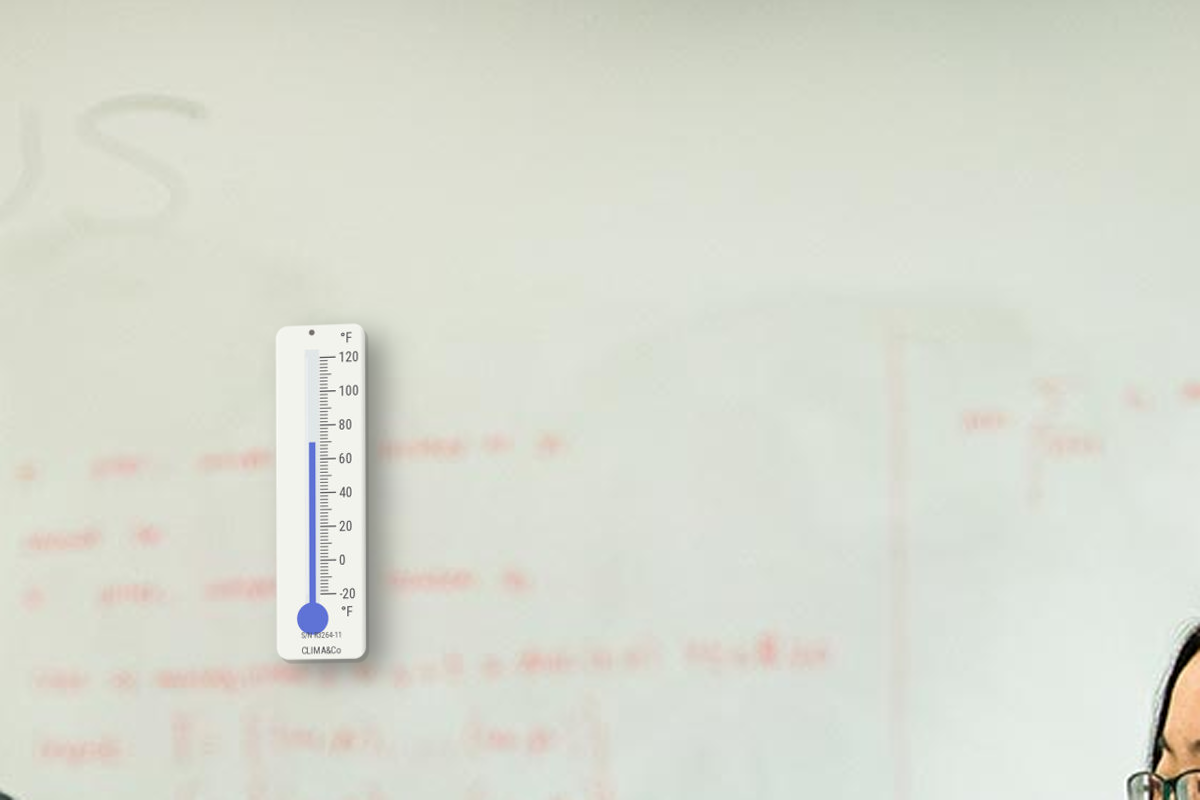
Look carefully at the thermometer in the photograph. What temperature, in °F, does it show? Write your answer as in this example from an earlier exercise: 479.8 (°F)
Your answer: 70 (°F)
